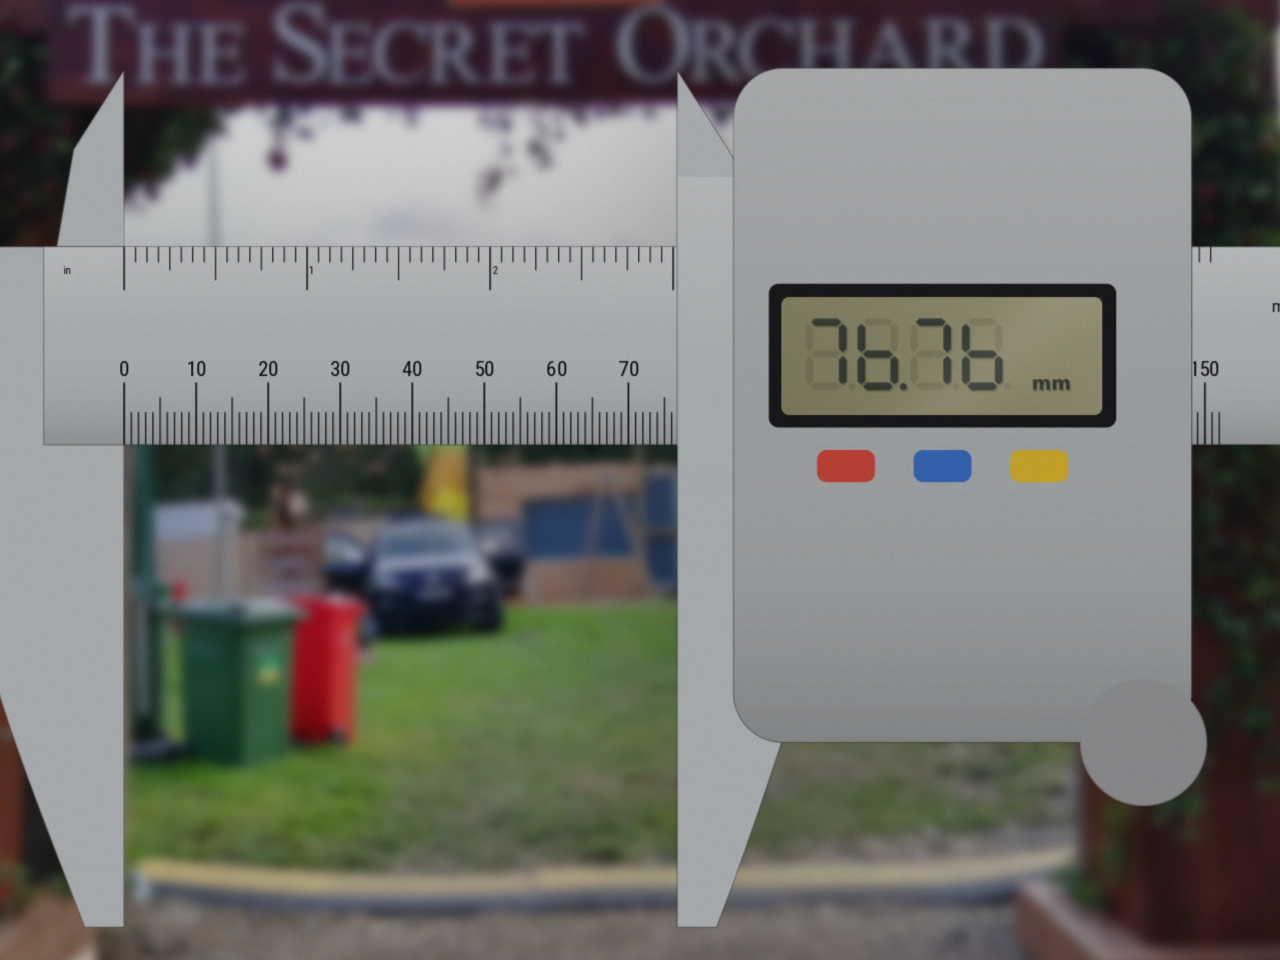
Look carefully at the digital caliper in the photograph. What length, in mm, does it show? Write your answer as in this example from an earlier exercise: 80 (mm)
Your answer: 76.76 (mm)
